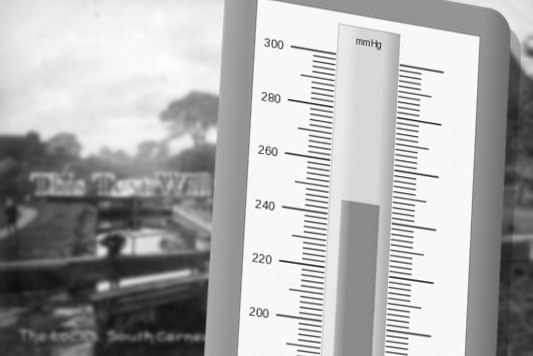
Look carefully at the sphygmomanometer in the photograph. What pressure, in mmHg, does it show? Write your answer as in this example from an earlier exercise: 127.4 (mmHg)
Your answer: 246 (mmHg)
